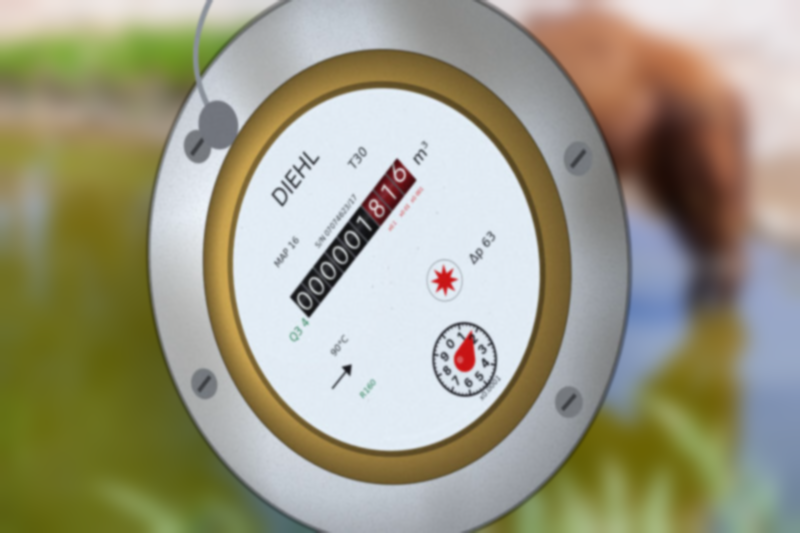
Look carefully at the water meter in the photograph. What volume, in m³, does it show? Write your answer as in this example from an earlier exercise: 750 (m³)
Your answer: 1.8161 (m³)
